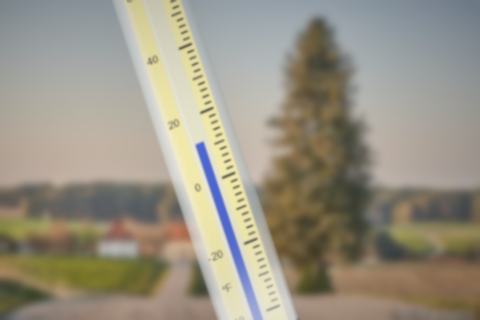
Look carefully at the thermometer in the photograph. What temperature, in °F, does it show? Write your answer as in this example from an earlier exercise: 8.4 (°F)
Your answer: 12 (°F)
